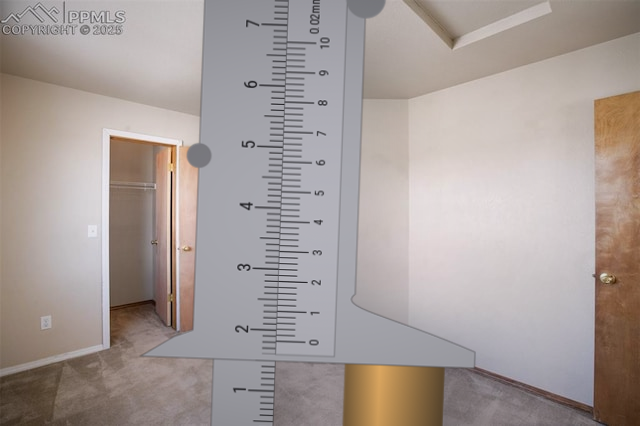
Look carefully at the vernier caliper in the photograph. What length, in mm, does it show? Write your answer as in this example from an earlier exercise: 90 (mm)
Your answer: 18.2 (mm)
